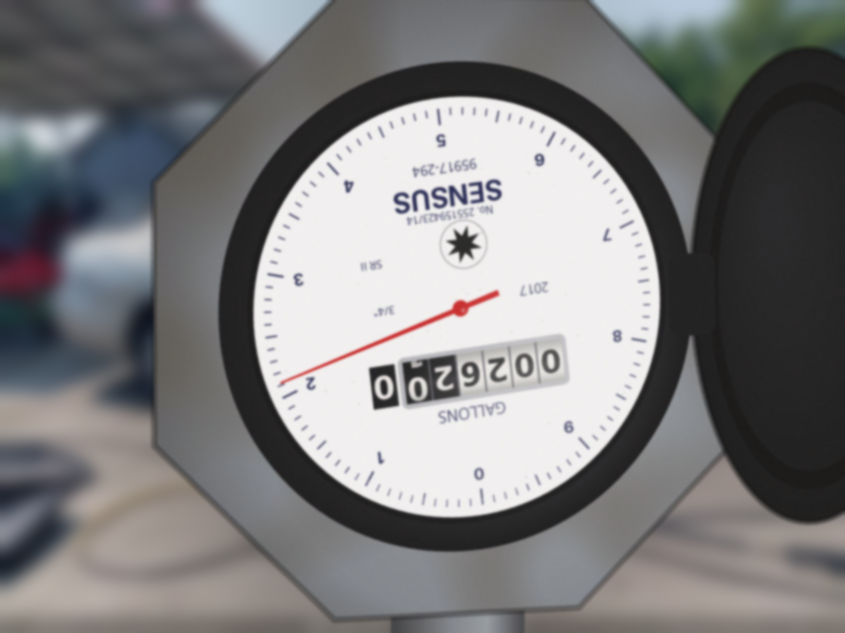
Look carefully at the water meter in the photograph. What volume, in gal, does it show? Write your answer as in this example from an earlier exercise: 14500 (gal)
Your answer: 26202.1 (gal)
